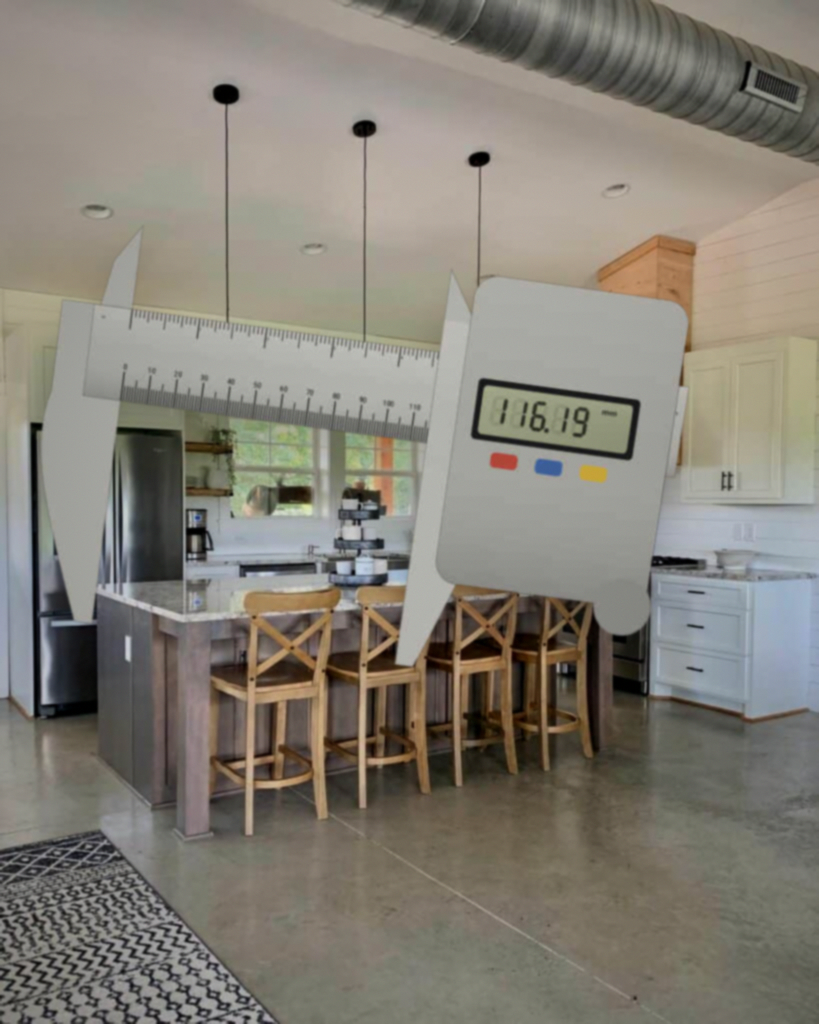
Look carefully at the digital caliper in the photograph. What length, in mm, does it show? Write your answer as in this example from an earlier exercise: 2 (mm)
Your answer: 116.19 (mm)
